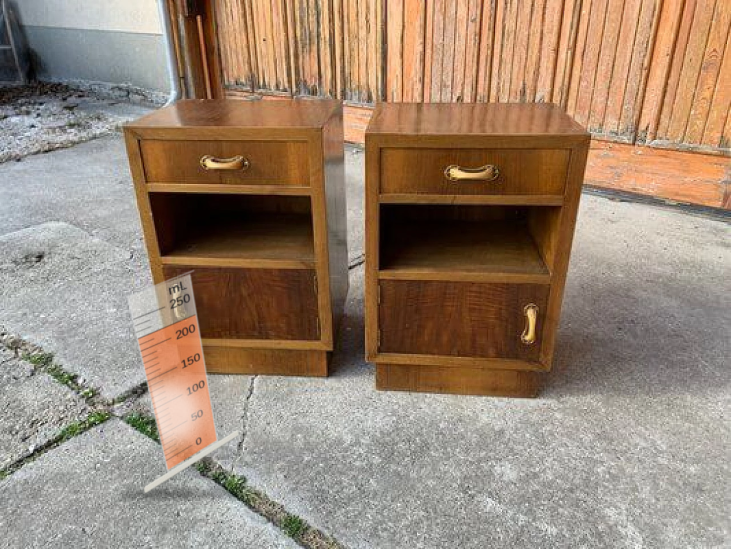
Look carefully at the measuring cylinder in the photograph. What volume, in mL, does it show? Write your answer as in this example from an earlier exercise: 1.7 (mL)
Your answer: 220 (mL)
